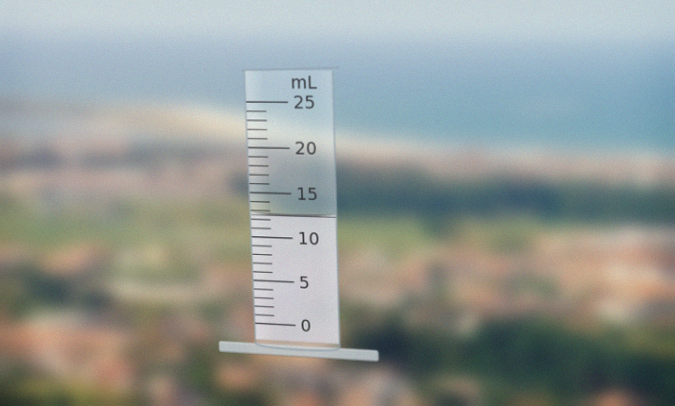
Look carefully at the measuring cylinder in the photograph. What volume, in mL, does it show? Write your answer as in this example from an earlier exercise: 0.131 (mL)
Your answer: 12.5 (mL)
